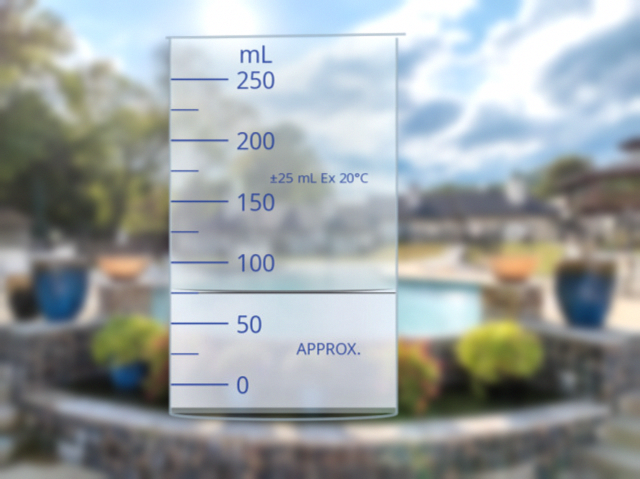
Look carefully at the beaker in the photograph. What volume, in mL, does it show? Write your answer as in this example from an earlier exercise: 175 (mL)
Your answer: 75 (mL)
